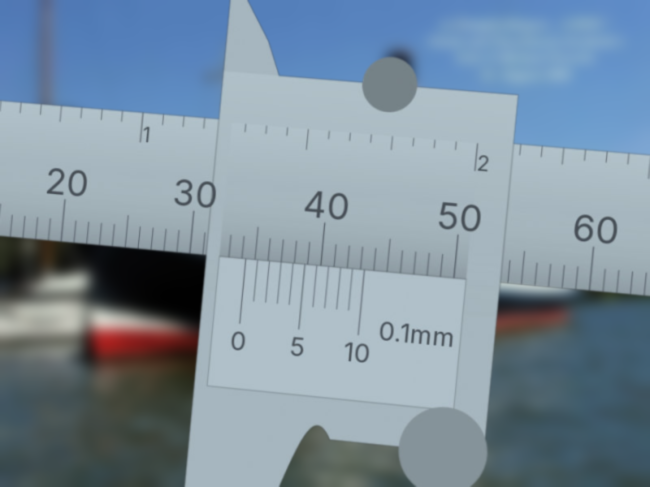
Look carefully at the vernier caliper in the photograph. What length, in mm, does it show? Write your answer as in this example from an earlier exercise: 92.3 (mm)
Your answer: 34.3 (mm)
